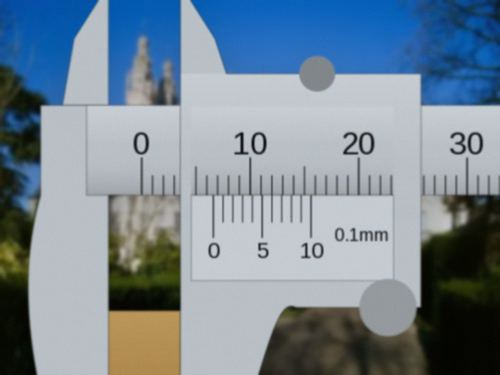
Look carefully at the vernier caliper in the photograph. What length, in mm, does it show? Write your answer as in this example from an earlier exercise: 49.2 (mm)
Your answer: 6.6 (mm)
